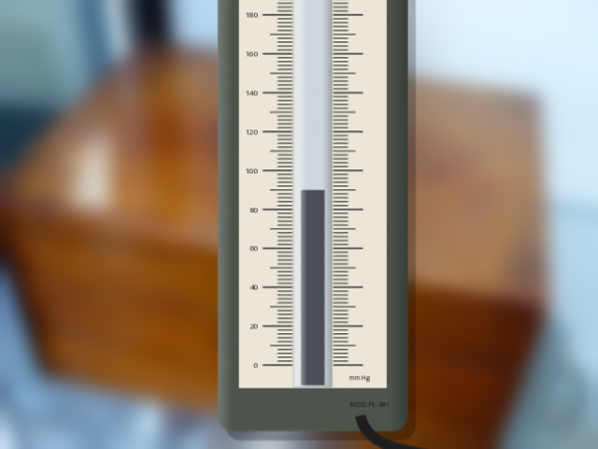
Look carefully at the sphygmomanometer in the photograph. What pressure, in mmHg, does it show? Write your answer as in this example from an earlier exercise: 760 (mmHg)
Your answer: 90 (mmHg)
